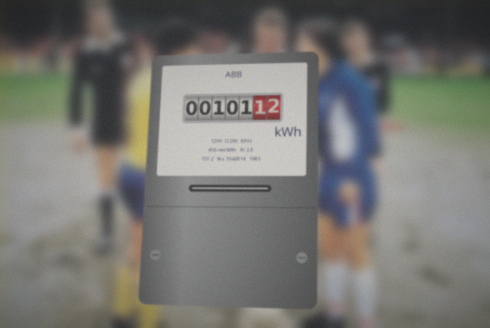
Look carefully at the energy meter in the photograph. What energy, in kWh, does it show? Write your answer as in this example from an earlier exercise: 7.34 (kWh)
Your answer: 101.12 (kWh)
